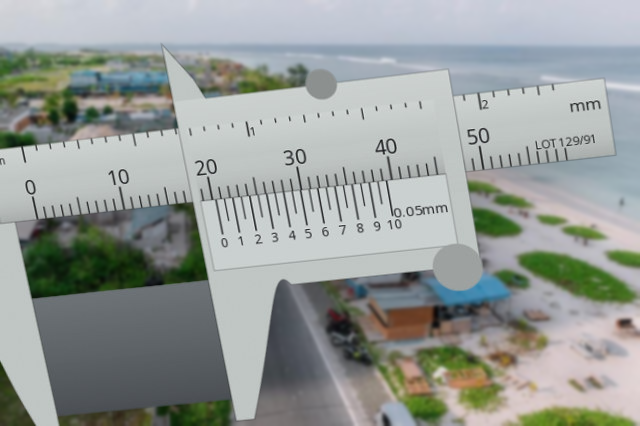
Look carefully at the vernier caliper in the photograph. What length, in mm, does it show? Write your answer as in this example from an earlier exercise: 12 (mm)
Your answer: 20.4 (mm)
